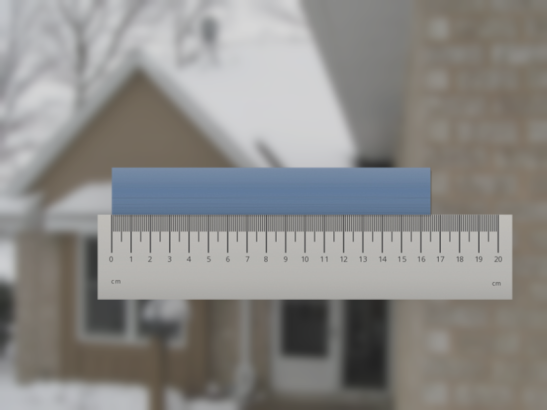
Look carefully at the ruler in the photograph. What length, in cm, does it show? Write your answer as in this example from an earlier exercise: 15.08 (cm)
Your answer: 16.5 (cm)
